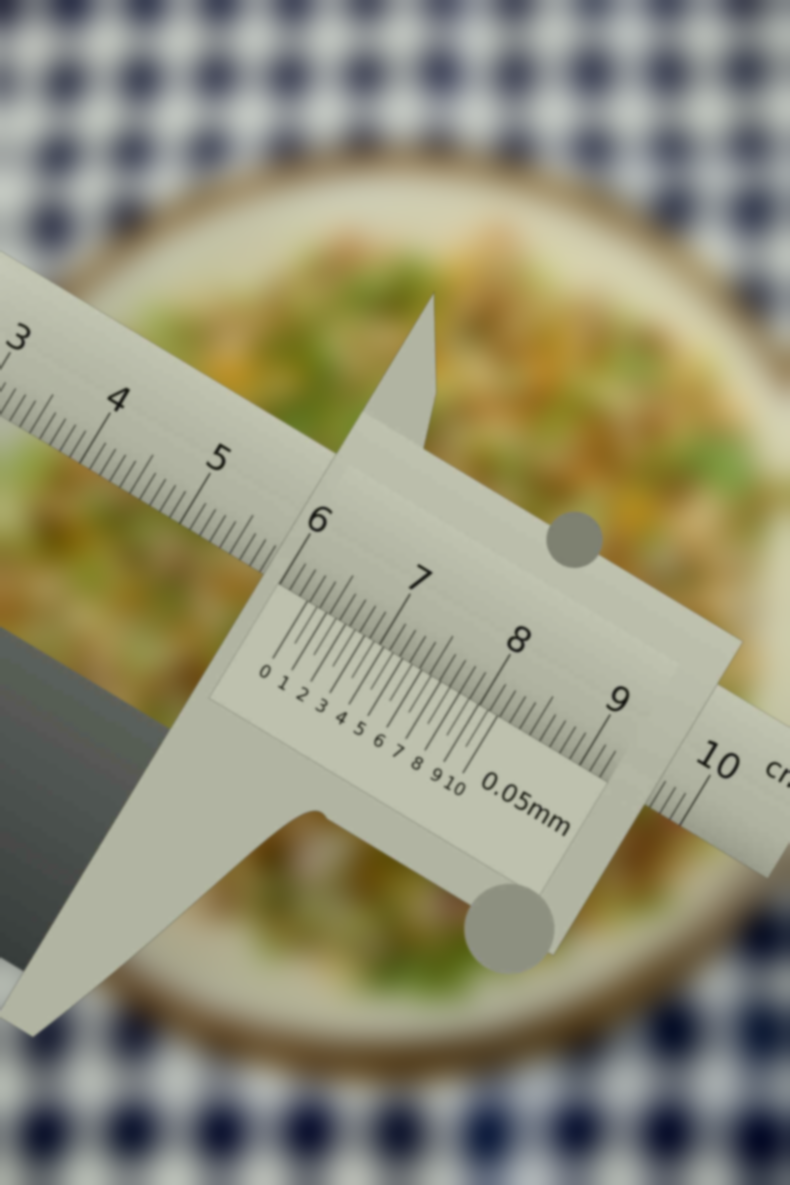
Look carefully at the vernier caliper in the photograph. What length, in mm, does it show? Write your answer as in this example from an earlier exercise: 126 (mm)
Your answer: 62.8 (mm)
